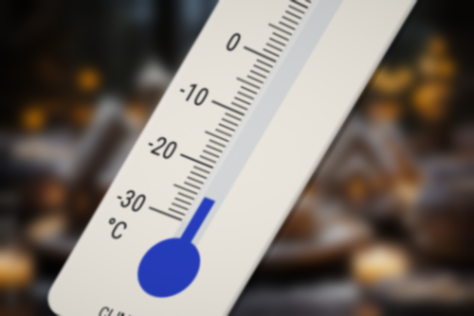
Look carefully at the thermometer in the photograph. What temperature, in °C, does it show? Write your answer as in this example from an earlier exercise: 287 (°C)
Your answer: -25 (°C)
